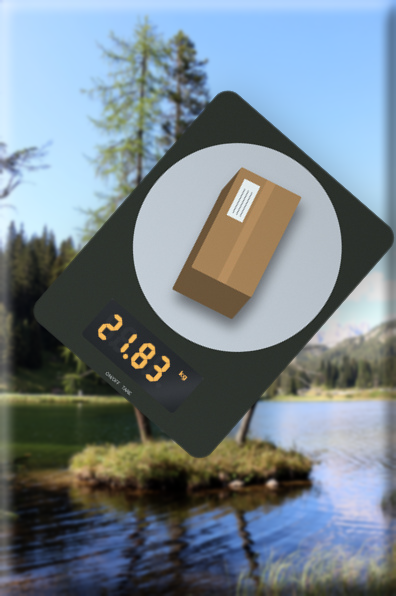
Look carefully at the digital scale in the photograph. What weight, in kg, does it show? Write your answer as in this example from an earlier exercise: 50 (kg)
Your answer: 21.83 (kg)
